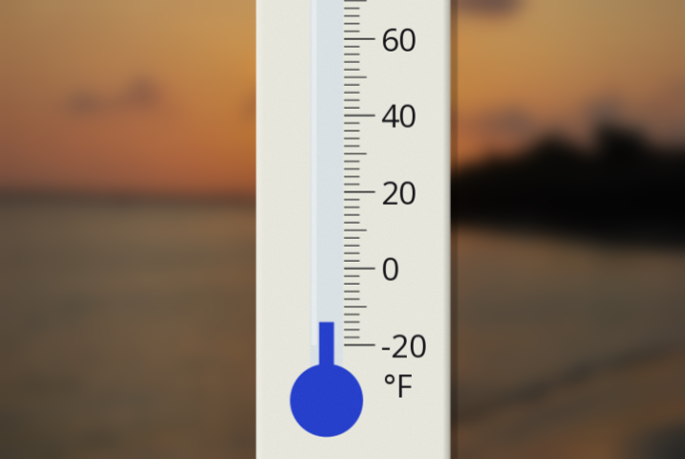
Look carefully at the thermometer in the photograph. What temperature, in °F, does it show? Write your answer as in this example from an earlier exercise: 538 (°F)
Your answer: -14 (°F)
